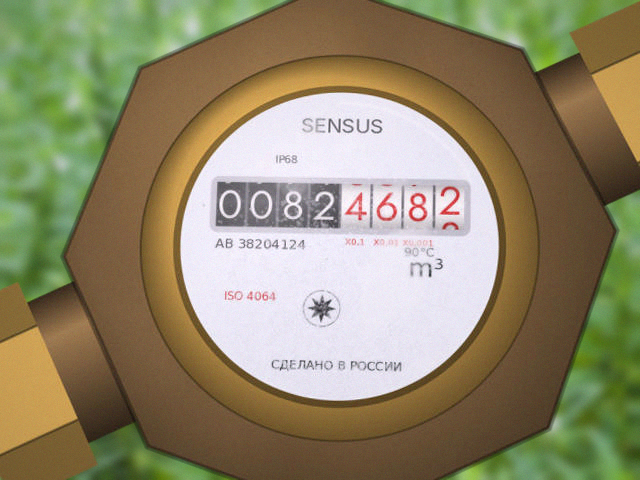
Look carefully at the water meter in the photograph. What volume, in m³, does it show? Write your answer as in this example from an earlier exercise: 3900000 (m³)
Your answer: 82.4682 (m³)
